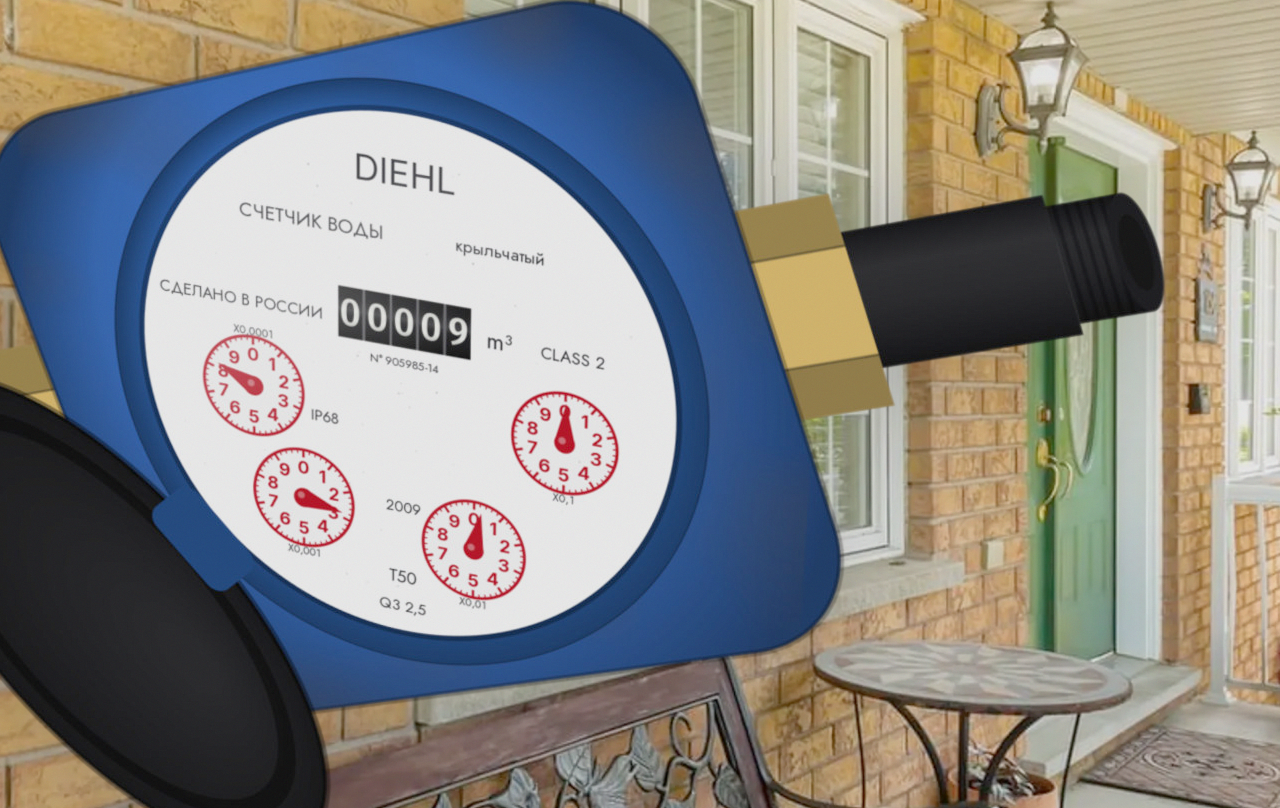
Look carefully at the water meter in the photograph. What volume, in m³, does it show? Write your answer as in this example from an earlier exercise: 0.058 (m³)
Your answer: 9.0028 (m³)
